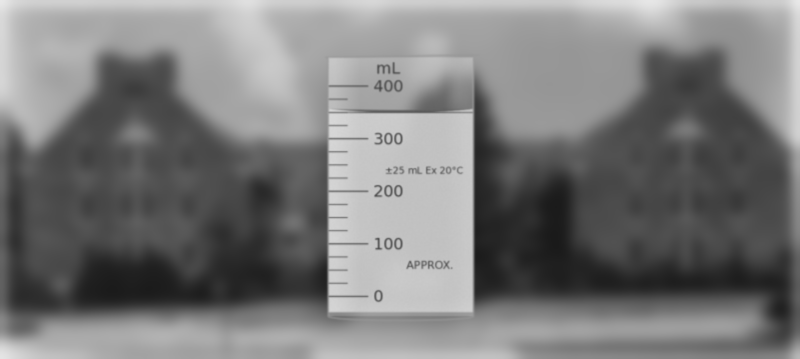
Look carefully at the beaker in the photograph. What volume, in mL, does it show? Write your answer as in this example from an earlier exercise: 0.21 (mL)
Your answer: 350 (mL)
